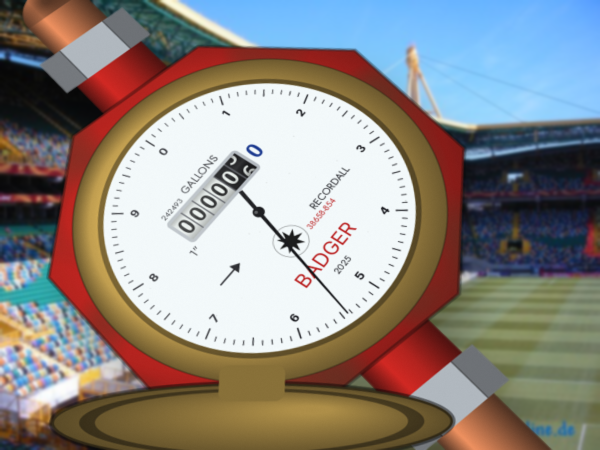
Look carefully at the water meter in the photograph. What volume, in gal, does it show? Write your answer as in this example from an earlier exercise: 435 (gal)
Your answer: 55.4 (gal)
